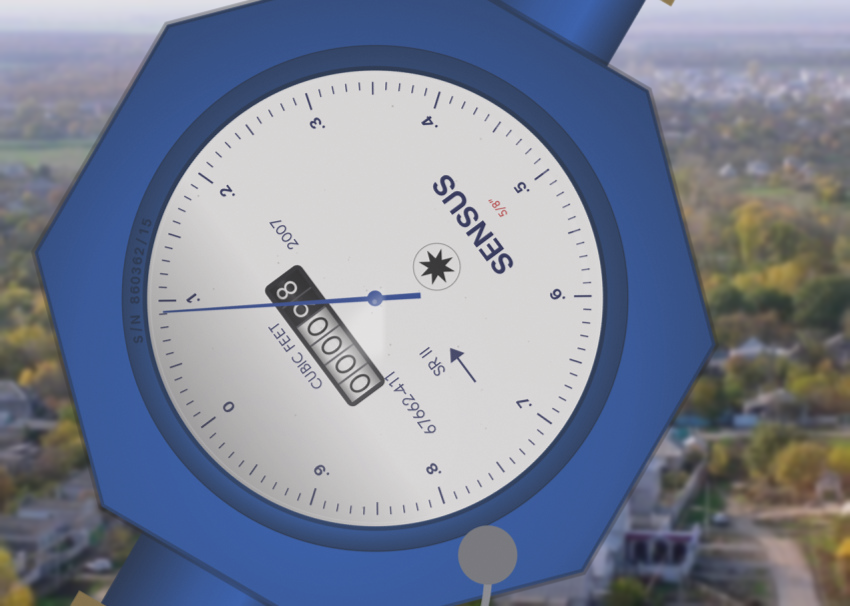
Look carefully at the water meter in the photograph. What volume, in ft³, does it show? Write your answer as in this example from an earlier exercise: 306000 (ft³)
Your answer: 98.09 (ft³)
